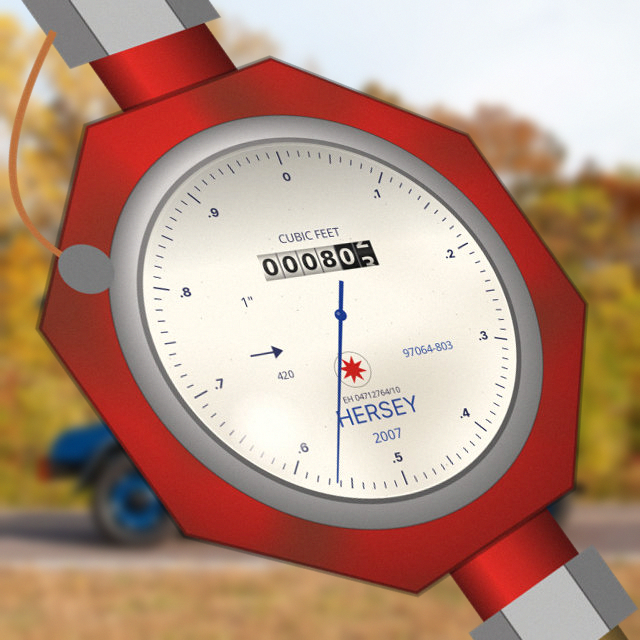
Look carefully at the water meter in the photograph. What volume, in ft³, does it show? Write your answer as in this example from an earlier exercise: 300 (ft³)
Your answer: 802.56 (ft³)
